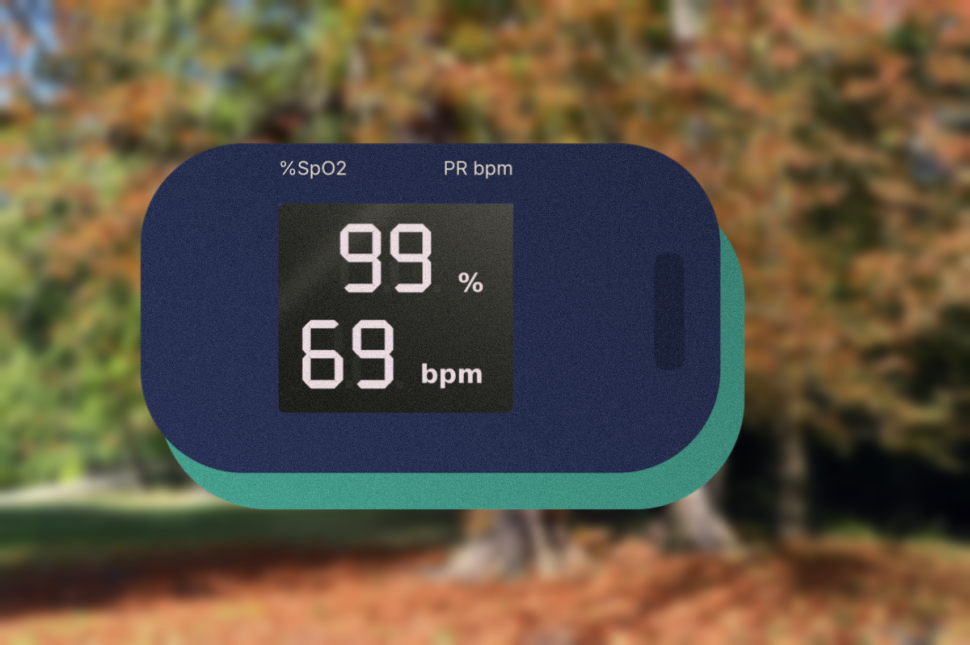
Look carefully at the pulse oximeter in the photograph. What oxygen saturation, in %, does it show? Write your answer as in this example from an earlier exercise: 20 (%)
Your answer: 99 (%)
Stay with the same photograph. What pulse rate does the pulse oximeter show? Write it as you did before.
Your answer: 69 (bpm)
